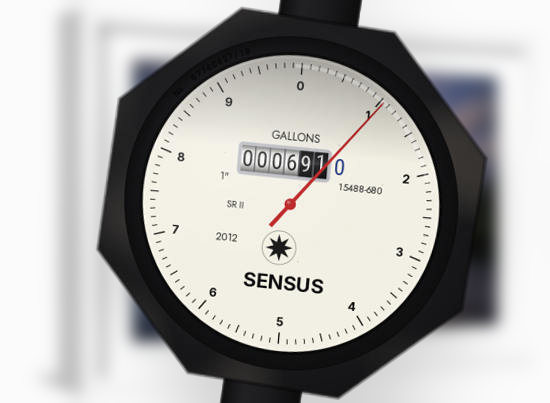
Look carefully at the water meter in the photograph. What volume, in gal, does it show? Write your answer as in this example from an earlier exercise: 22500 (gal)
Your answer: 6911.0 (gal)
